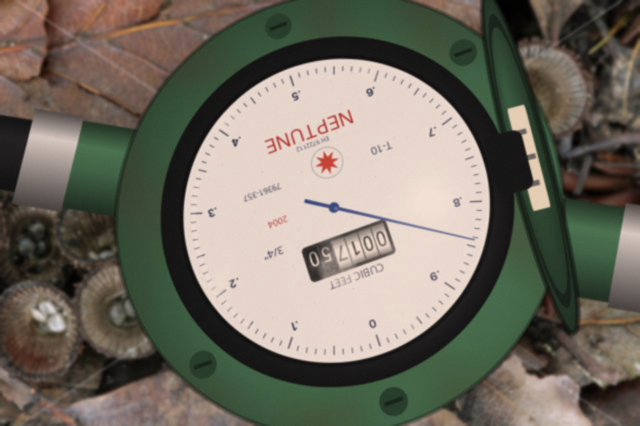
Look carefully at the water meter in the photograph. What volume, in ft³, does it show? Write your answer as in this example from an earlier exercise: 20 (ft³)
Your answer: 1749.84 (ft³)
